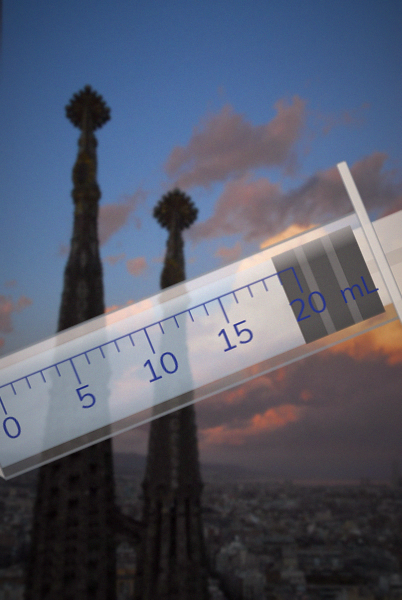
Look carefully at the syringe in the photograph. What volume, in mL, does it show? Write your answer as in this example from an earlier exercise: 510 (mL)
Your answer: 19 (mL)
